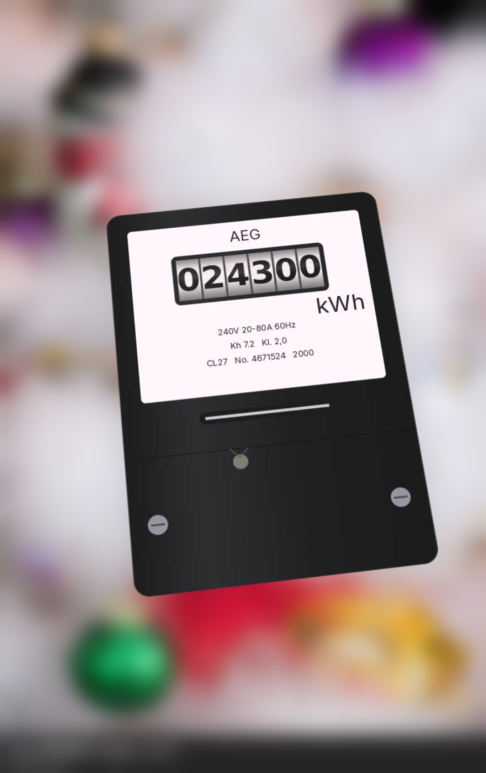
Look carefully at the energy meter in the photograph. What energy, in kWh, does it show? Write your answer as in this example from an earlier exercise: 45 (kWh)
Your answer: 24300 (kWh)
